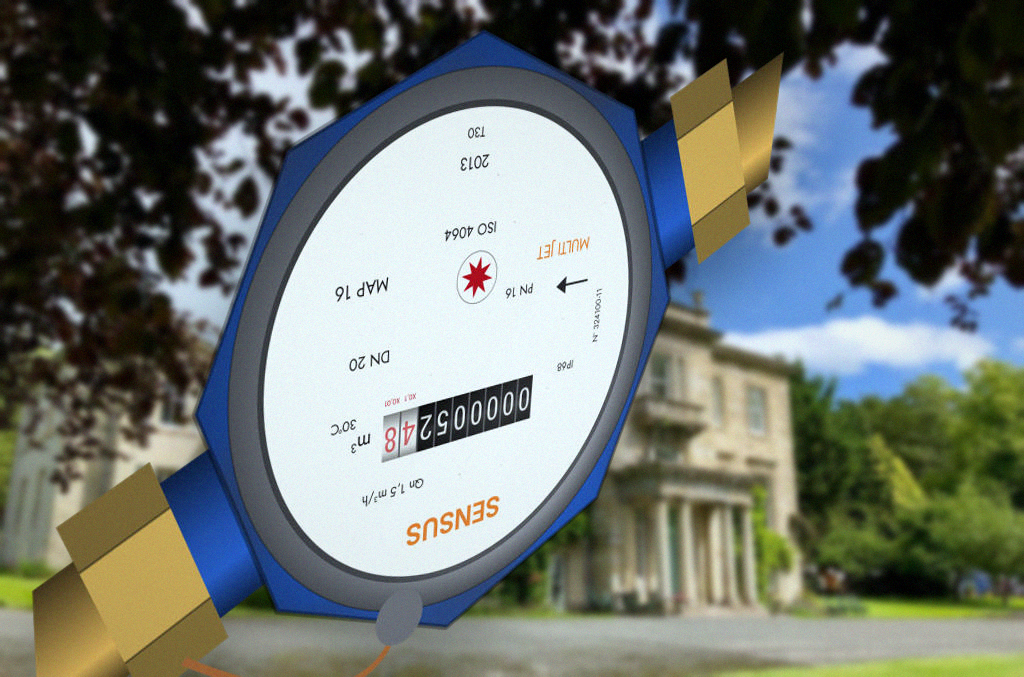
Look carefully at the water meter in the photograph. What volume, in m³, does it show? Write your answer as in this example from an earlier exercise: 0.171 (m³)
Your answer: 52.48 (m³)
